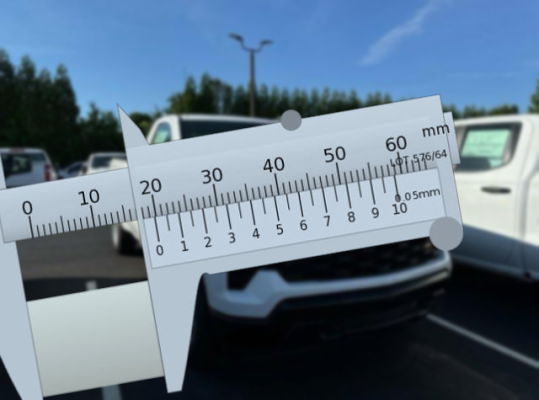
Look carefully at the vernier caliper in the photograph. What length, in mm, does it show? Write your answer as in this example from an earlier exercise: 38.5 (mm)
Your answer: 19.8 (mm)
